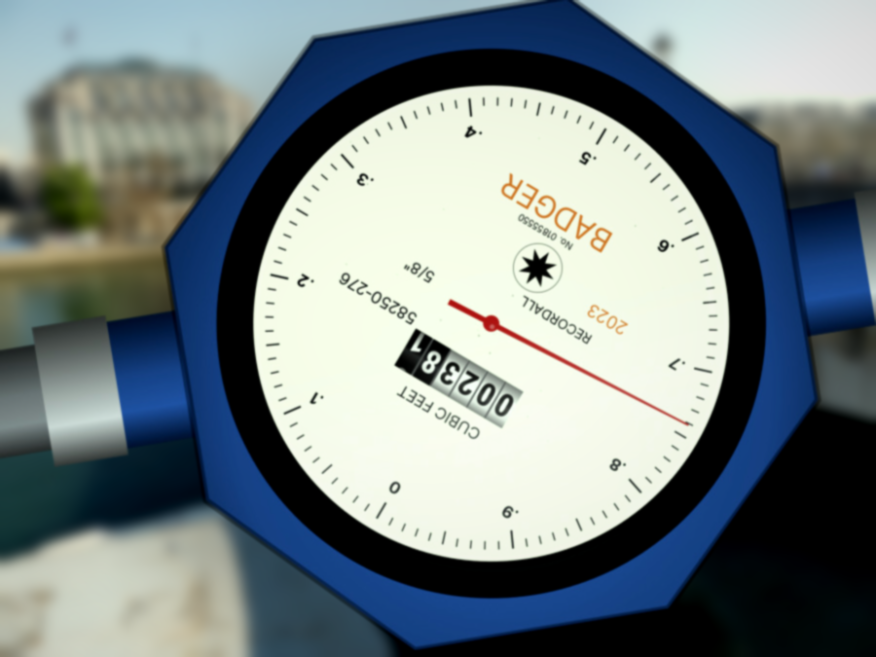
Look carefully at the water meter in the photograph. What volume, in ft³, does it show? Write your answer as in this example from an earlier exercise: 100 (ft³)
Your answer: 2380.74 (ft³)
